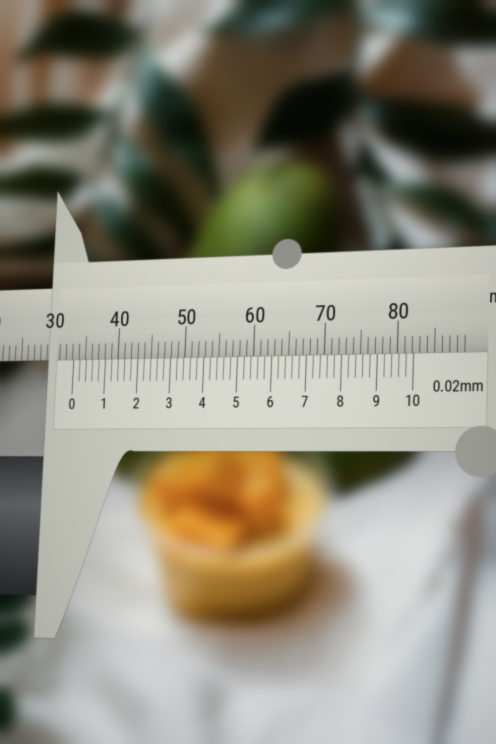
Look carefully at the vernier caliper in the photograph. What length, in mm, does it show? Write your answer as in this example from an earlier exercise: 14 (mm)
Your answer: 33.2 (mm)
